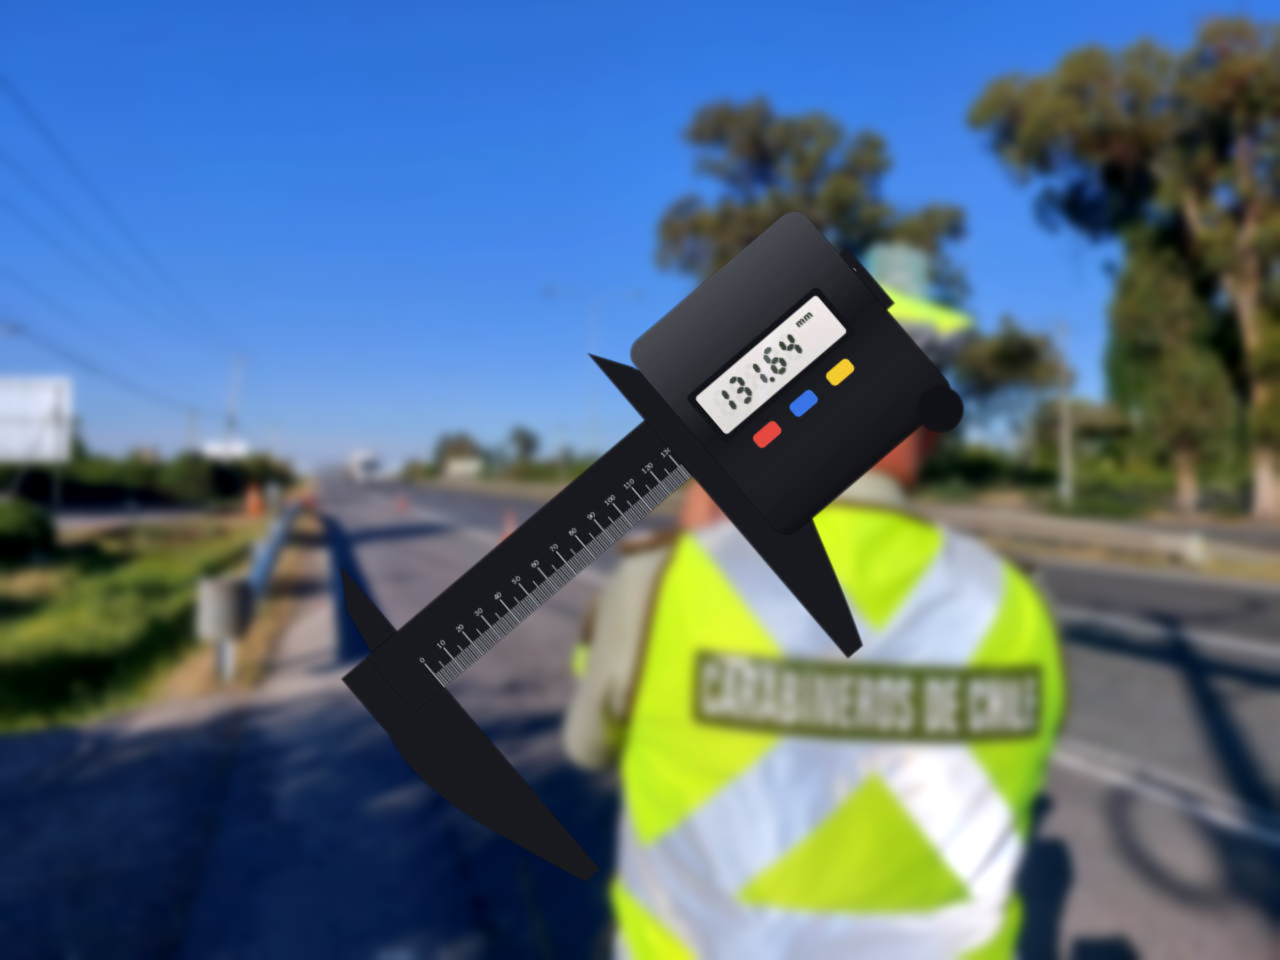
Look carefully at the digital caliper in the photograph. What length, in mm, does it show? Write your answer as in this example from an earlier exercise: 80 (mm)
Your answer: 131.64 (mm)
